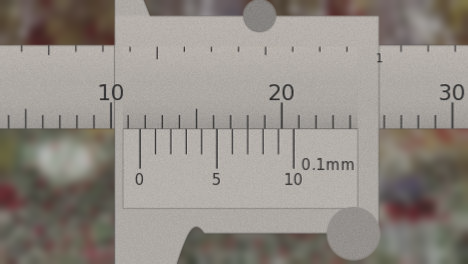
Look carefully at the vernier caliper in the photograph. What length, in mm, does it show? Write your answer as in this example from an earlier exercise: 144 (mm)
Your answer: 11.7 (mm)
